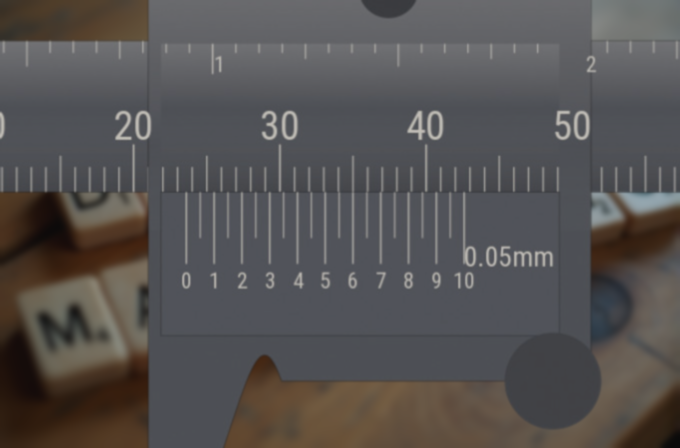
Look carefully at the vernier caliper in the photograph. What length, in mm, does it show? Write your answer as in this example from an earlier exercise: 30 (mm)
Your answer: 23.6 (mm)
